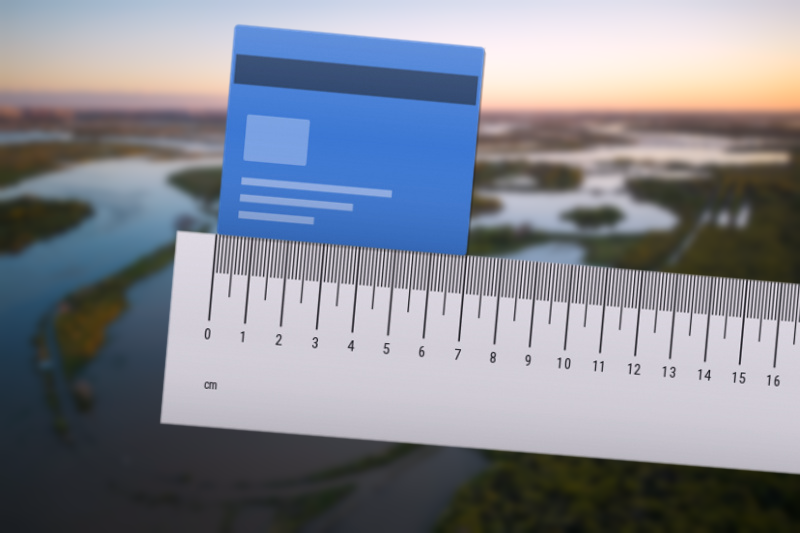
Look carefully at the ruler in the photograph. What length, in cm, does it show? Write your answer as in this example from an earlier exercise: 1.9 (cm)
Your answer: 7 (cm)
